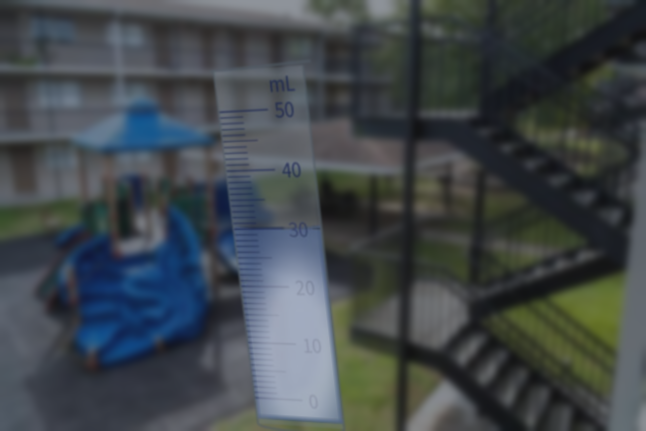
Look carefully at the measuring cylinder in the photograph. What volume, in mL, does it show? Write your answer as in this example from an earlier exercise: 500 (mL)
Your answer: 30 (mL)
